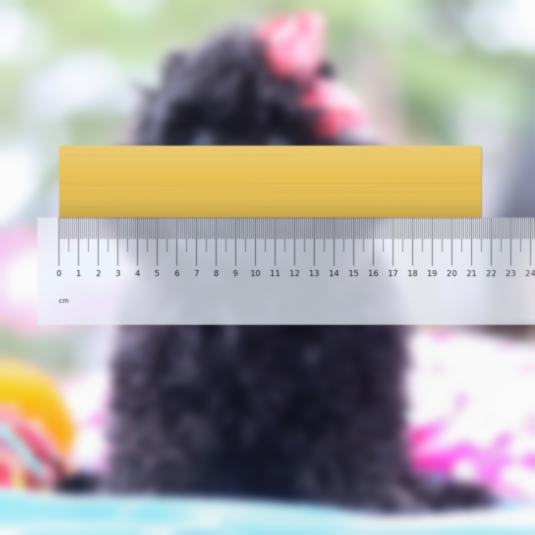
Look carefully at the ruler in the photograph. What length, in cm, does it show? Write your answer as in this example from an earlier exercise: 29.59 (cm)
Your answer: 21.5 (cm)
